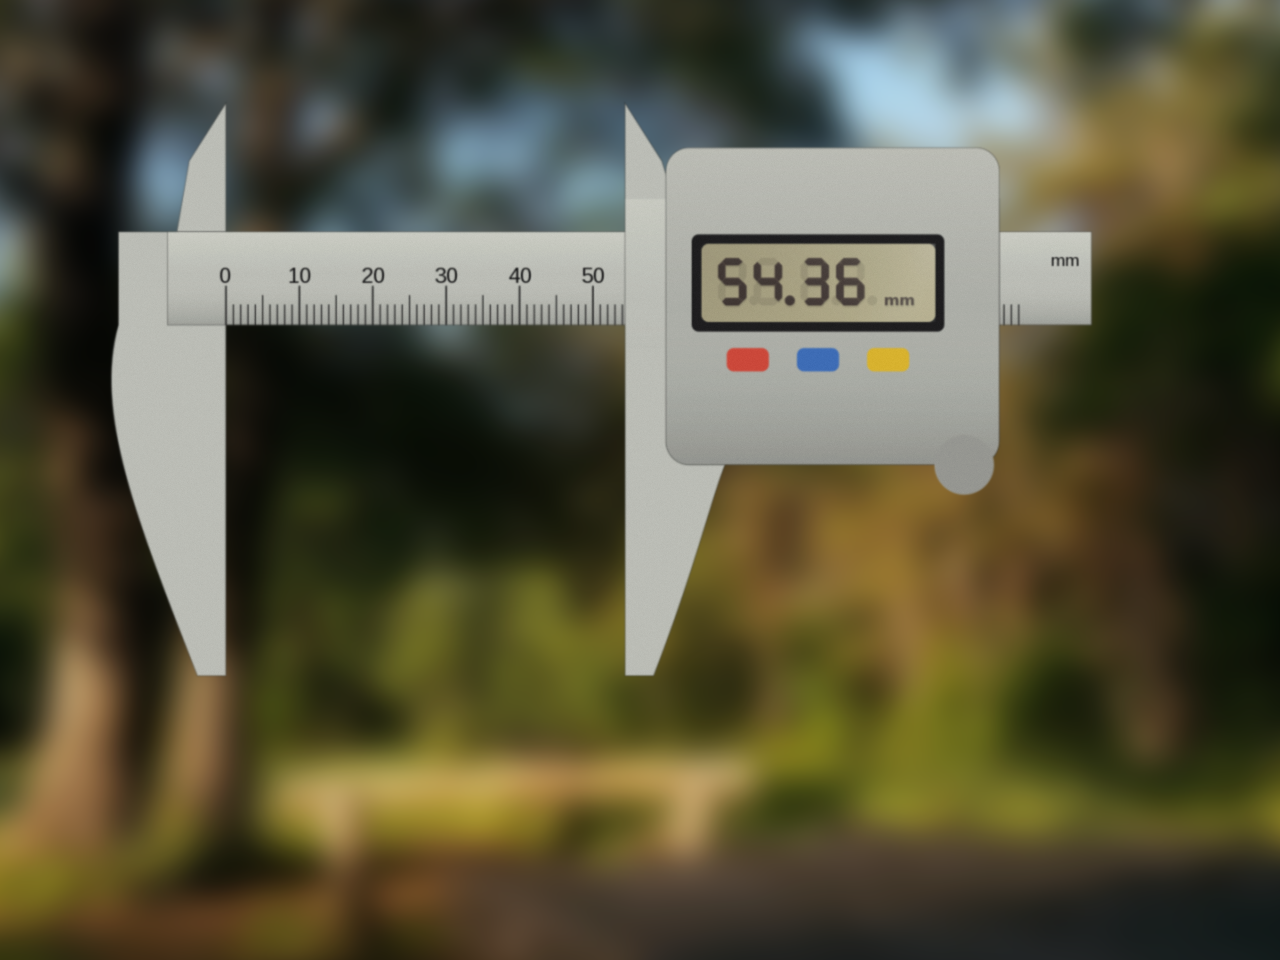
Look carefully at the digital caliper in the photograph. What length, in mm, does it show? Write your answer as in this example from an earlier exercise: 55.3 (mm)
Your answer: 54.36 (mm)
